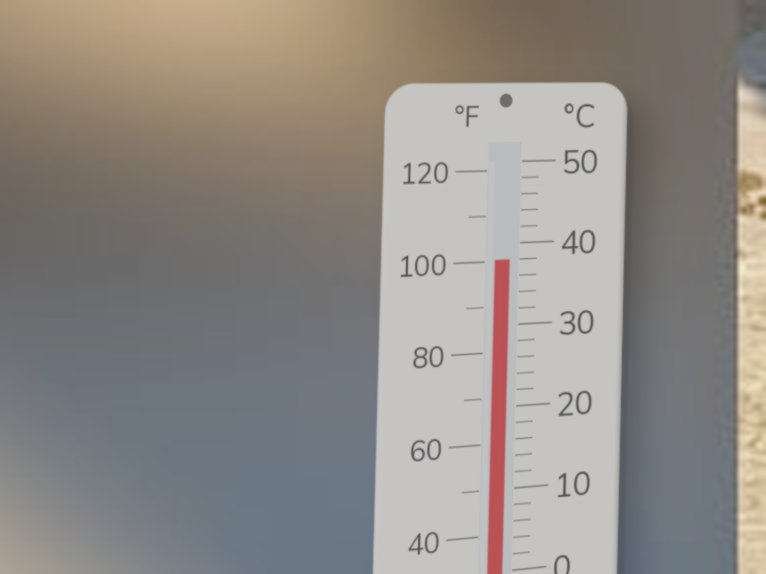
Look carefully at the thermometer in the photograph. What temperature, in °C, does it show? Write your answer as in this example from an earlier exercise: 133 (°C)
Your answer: 38 (°C)
